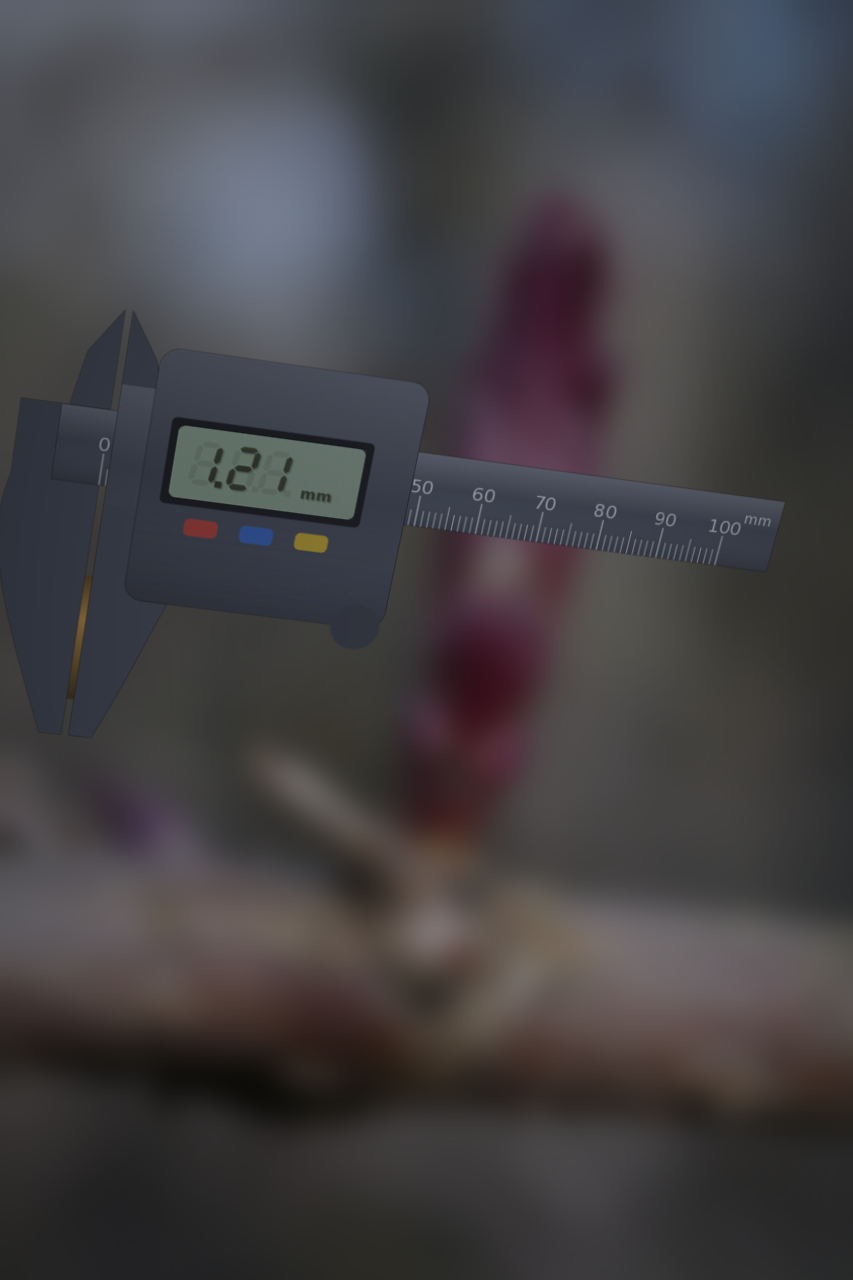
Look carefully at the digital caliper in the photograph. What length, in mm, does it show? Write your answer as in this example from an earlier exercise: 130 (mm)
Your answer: 1.21 (mm)
